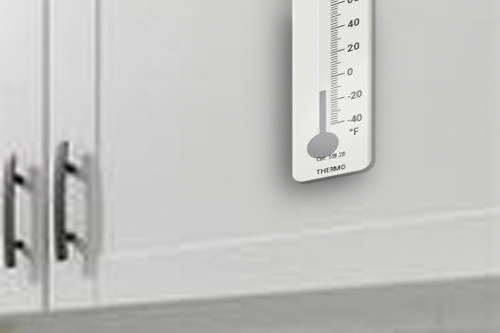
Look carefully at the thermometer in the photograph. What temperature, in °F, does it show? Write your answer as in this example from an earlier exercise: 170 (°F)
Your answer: -10 (°F)
